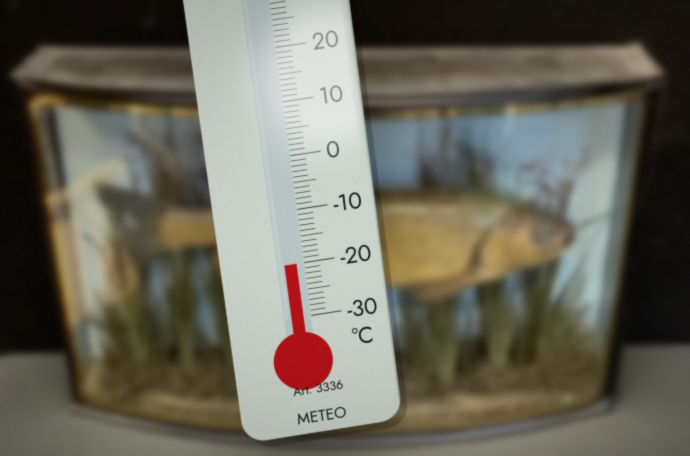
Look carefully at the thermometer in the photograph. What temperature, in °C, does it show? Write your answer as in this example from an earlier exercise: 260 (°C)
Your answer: -20 (°C)
